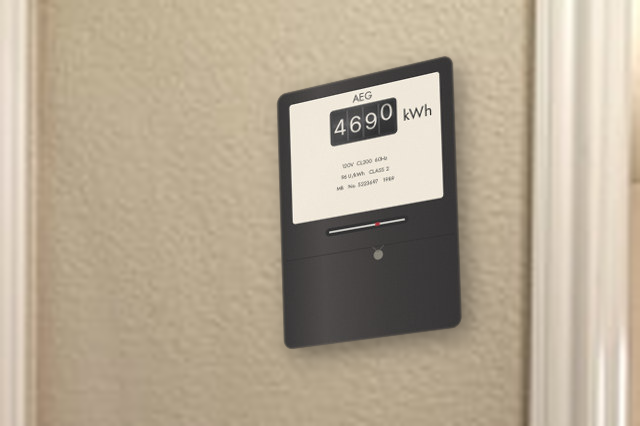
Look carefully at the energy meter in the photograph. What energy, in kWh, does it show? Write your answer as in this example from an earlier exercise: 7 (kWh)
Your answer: 4690 (kWh)
